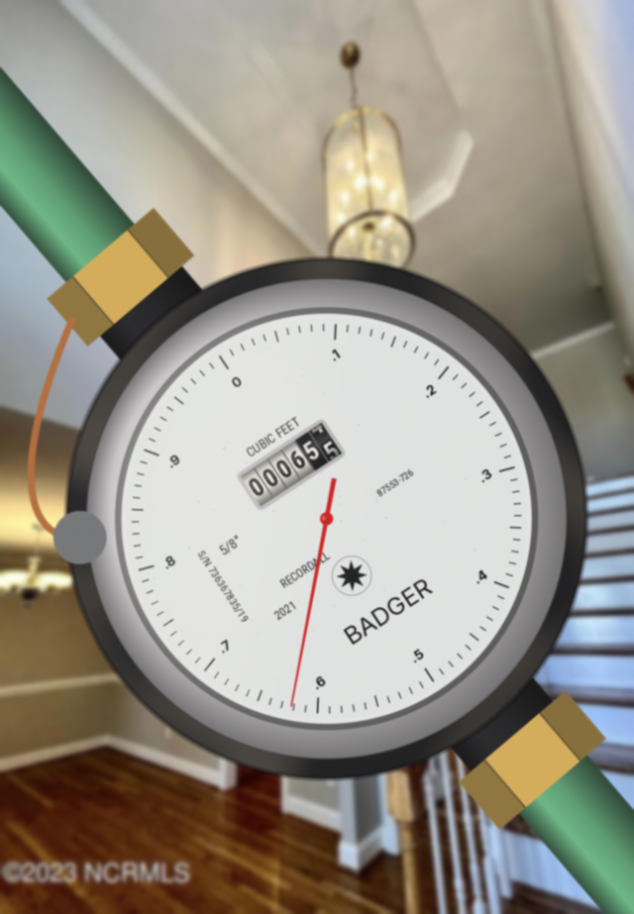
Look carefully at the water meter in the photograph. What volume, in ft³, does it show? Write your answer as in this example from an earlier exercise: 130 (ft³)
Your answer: 654.62 (ft³)
